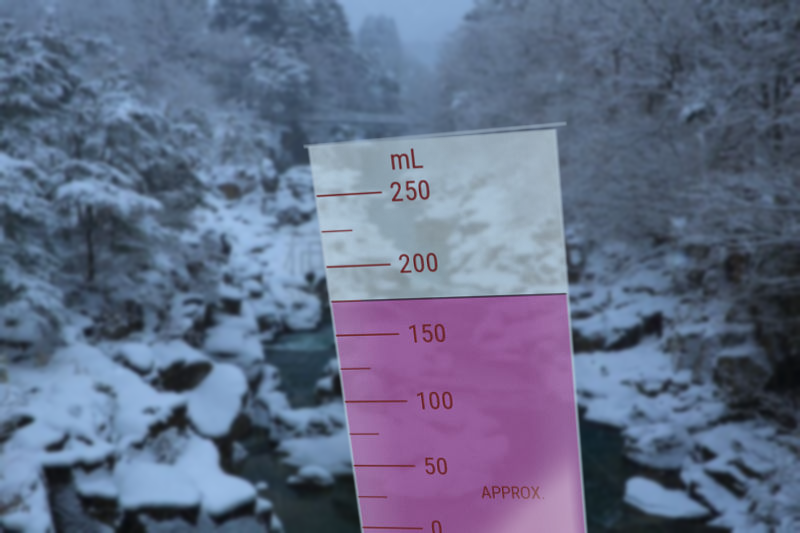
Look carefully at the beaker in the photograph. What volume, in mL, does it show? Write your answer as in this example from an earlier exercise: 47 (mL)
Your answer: 175 (mL)
